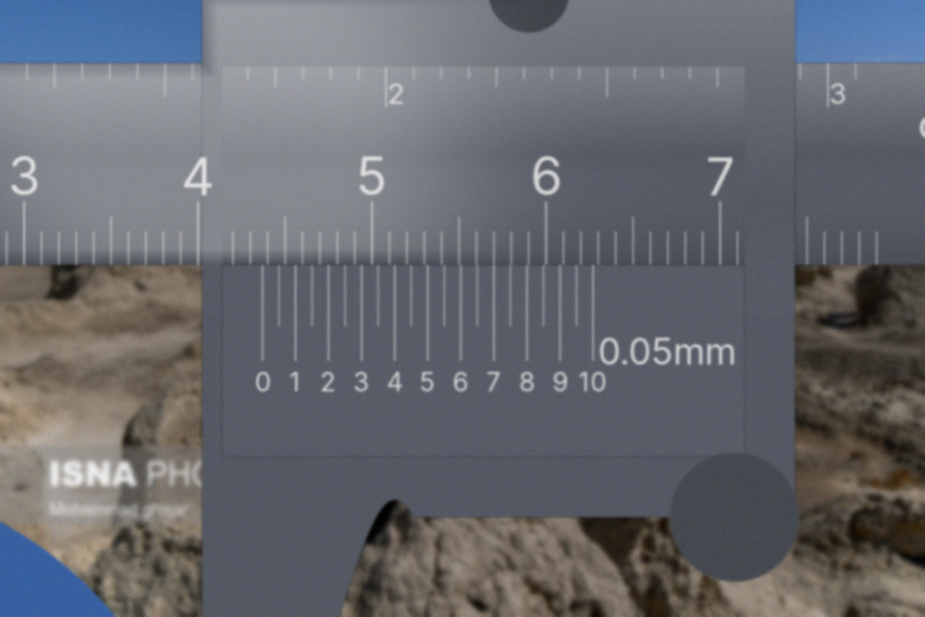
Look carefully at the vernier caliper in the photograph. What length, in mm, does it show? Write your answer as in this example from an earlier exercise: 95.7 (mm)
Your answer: 43.7 (mm)
